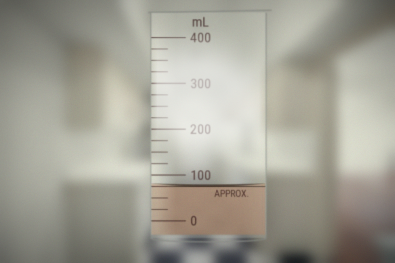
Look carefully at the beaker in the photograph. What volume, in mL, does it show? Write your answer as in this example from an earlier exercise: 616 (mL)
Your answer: 75 (mL)
